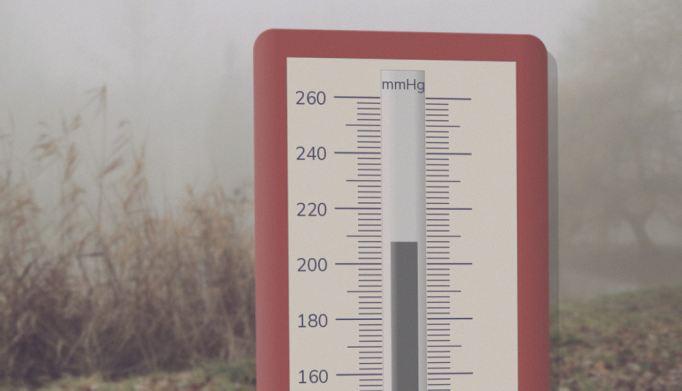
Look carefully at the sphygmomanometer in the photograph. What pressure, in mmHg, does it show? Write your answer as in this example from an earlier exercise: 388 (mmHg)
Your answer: 208 (mmHg)
